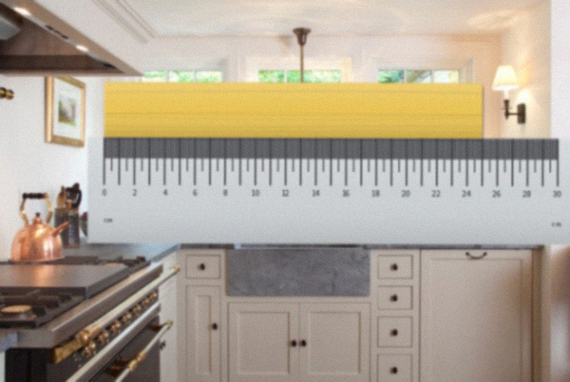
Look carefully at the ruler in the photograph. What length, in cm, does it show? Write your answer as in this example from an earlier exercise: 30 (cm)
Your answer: 25 (cm)
